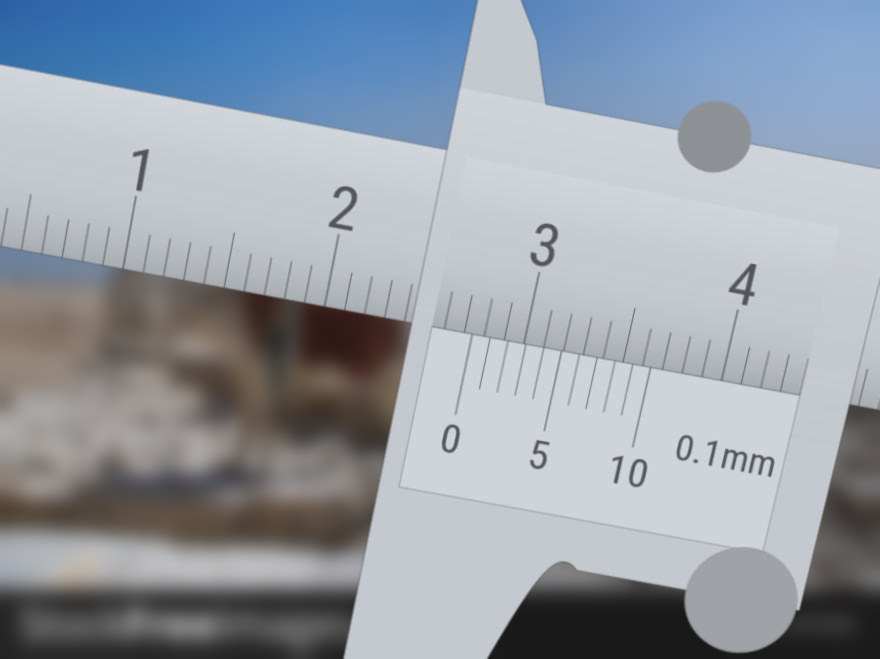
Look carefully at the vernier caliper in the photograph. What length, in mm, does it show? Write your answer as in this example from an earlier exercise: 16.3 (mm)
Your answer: 27.4 (mm)
